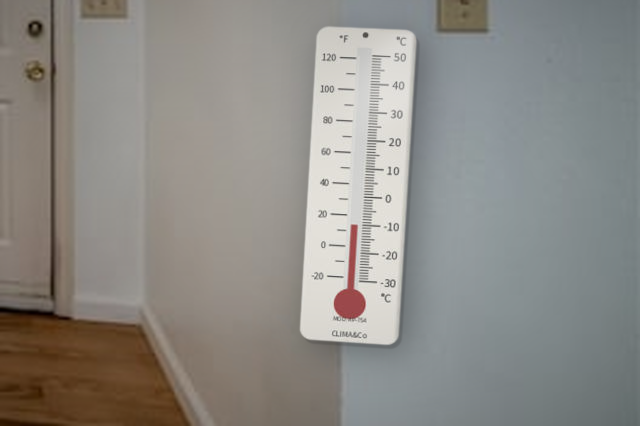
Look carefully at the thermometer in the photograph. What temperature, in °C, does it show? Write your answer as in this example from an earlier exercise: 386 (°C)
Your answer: -10 (°C)
